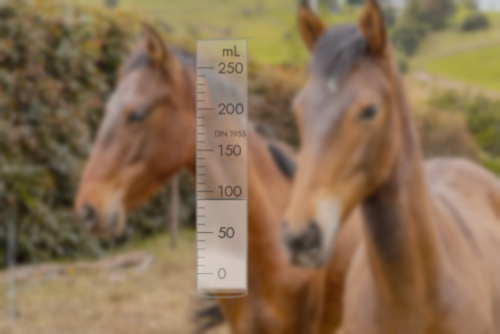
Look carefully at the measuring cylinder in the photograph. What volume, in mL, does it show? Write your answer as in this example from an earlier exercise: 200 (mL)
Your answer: 90 (mL)
